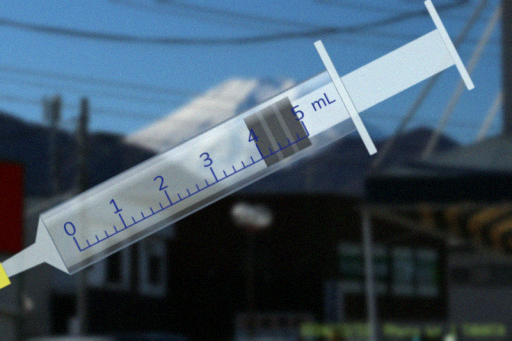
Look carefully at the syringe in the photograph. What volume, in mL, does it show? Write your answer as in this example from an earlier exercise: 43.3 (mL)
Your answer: 4 (mL)
